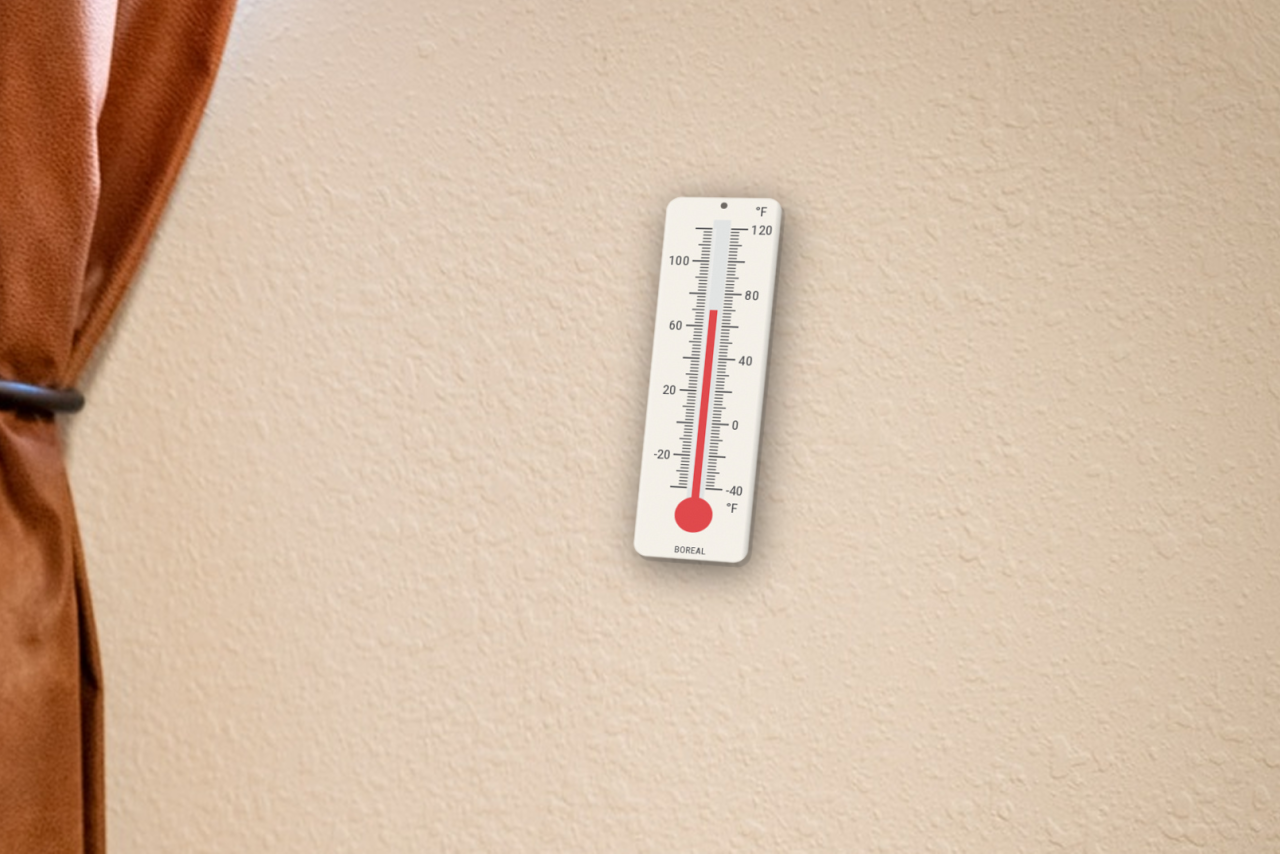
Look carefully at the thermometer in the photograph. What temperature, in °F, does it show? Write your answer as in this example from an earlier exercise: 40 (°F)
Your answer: 70 (°F)
